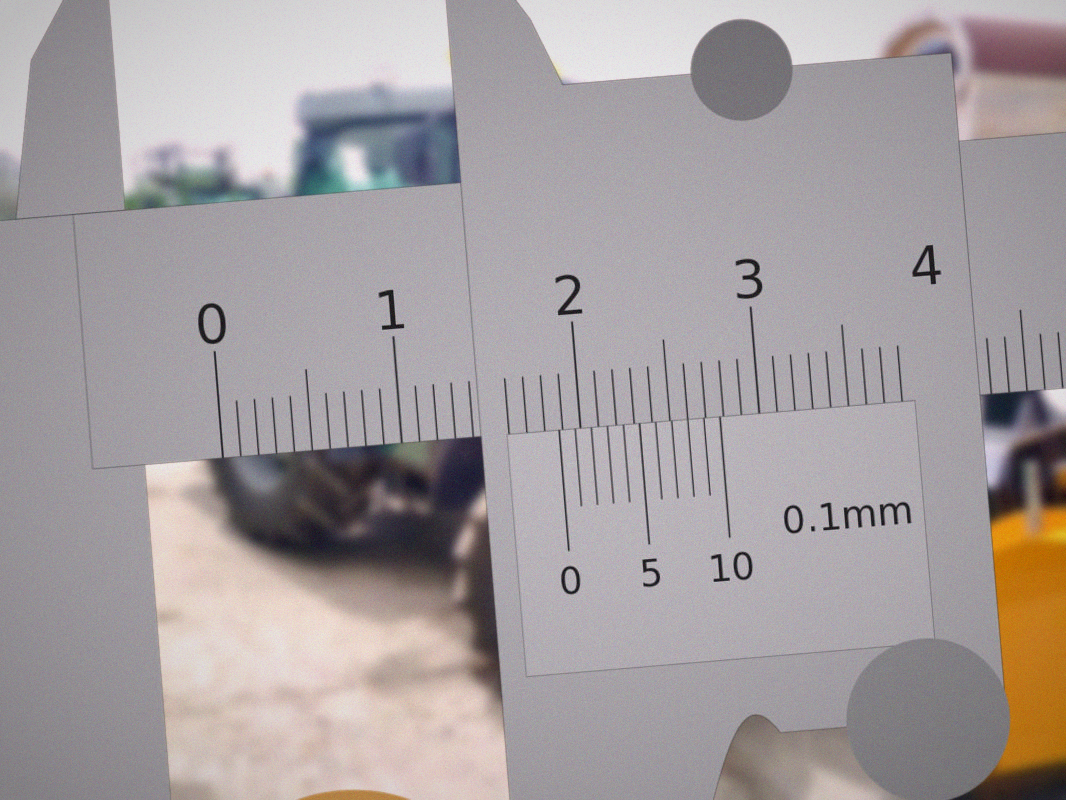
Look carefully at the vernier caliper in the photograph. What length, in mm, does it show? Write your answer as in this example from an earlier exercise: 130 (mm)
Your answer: 18.8 (mm)
